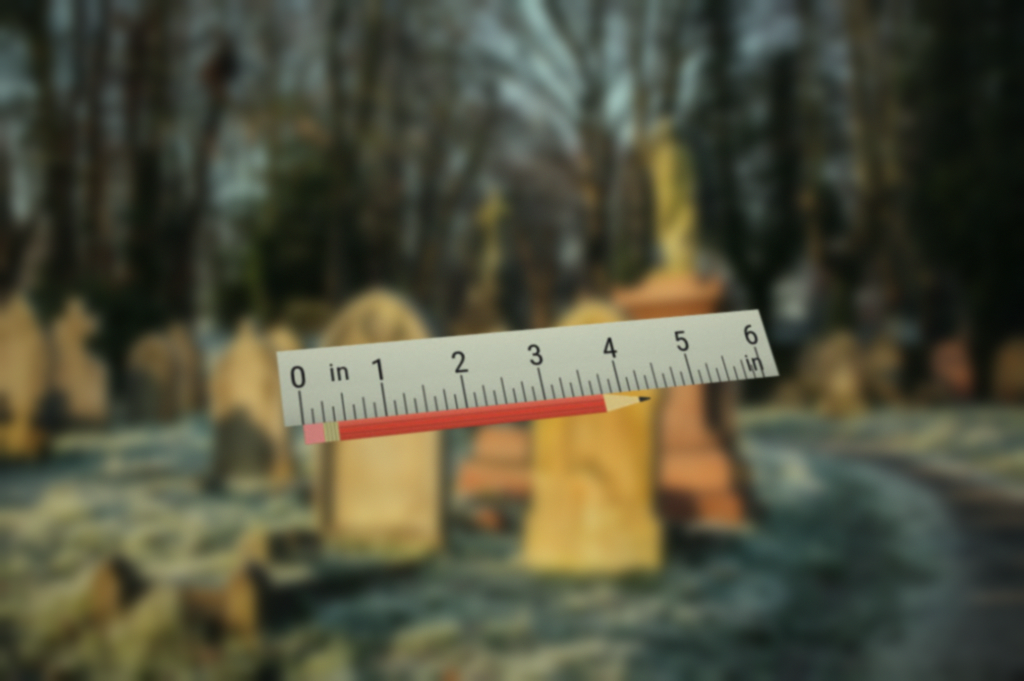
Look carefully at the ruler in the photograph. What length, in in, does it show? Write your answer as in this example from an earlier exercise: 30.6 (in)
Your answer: 4.375 (in)
